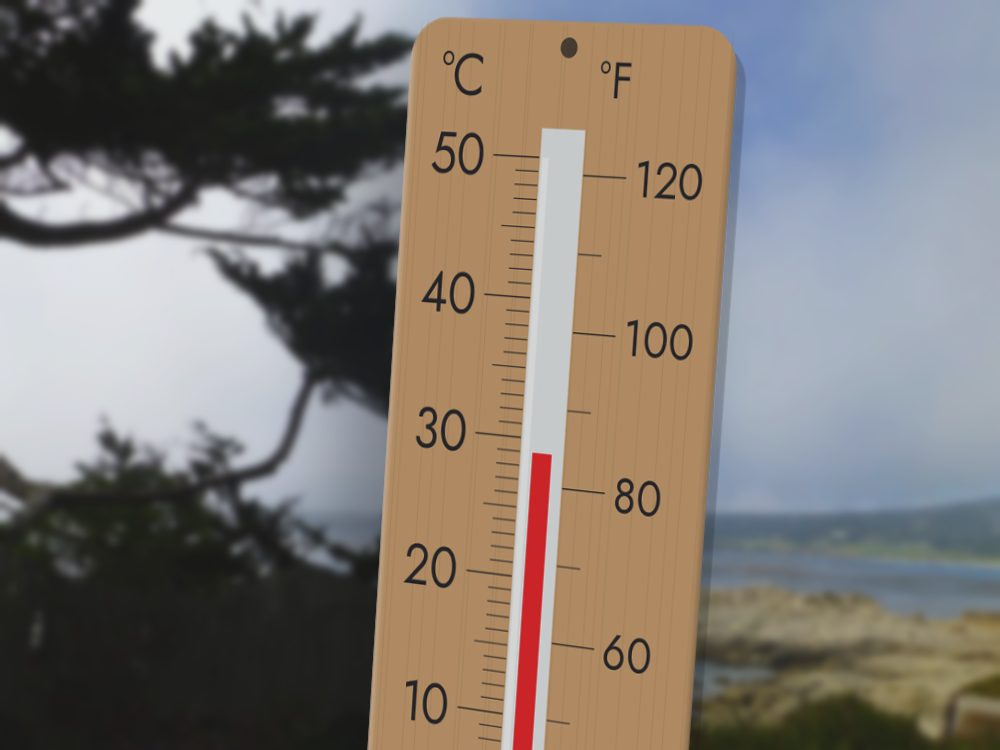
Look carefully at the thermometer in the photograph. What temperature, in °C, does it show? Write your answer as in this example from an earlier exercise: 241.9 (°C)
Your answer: 29 (°C)
